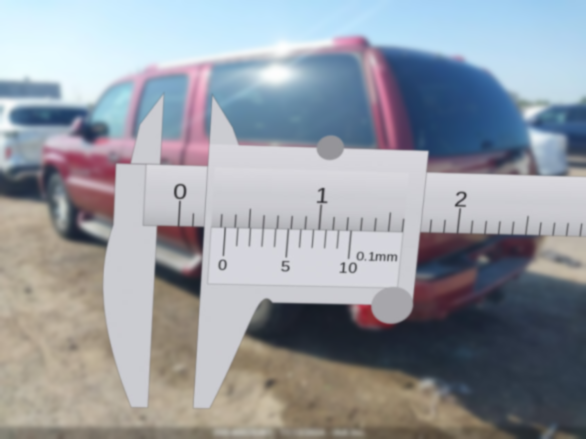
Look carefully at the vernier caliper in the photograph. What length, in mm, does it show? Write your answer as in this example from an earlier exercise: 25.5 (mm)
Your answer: 3.3 (mm)
